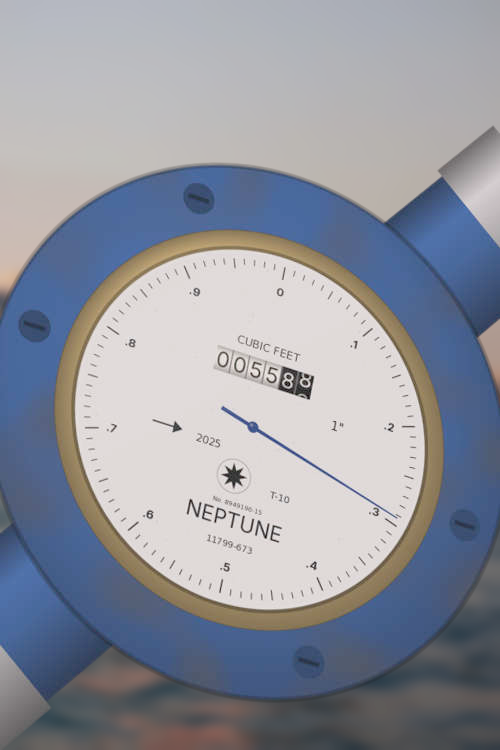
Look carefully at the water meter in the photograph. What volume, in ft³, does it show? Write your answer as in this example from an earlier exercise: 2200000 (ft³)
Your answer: 5588.29 (ft³)
